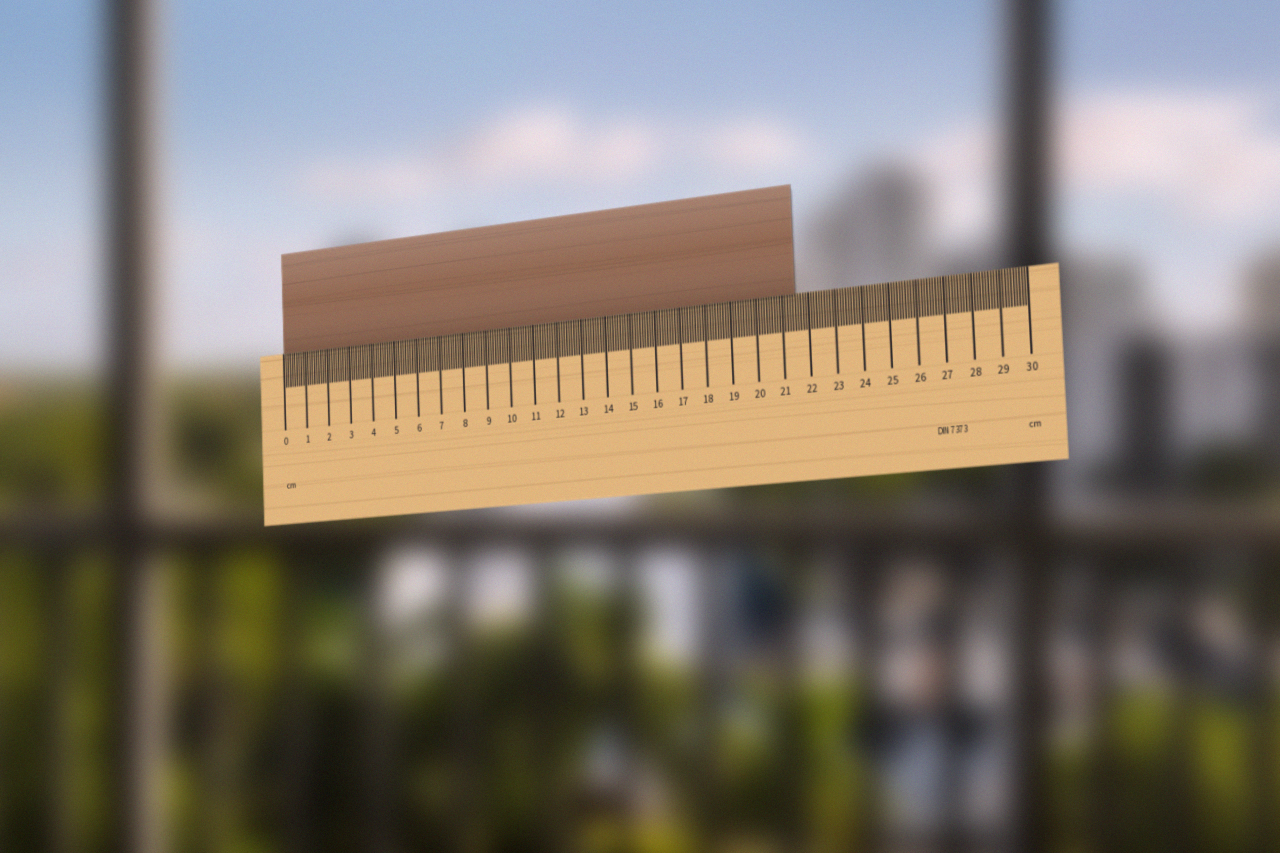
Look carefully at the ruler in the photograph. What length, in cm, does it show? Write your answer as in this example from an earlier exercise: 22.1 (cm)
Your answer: 21.5 (cm)
